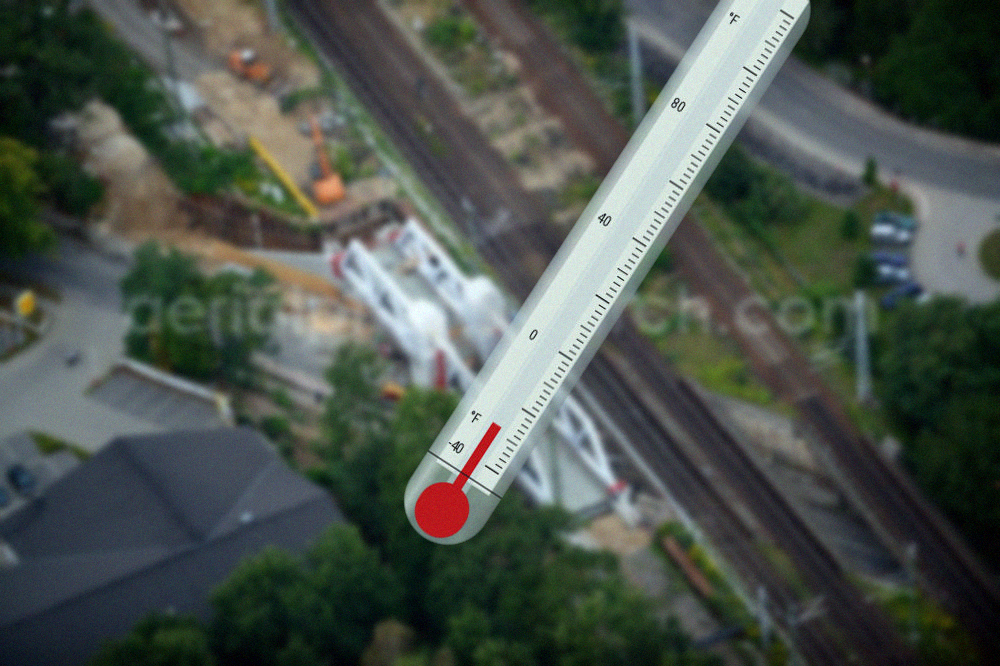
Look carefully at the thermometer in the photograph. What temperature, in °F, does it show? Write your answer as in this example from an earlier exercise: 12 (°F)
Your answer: -28 (°F)
